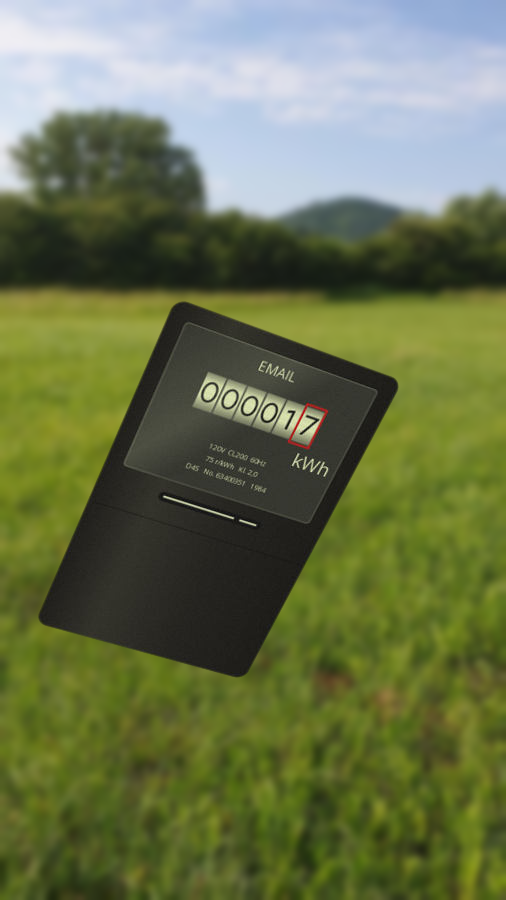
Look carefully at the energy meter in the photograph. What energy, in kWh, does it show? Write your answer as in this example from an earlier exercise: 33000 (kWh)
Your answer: 1.7 (kWh)
